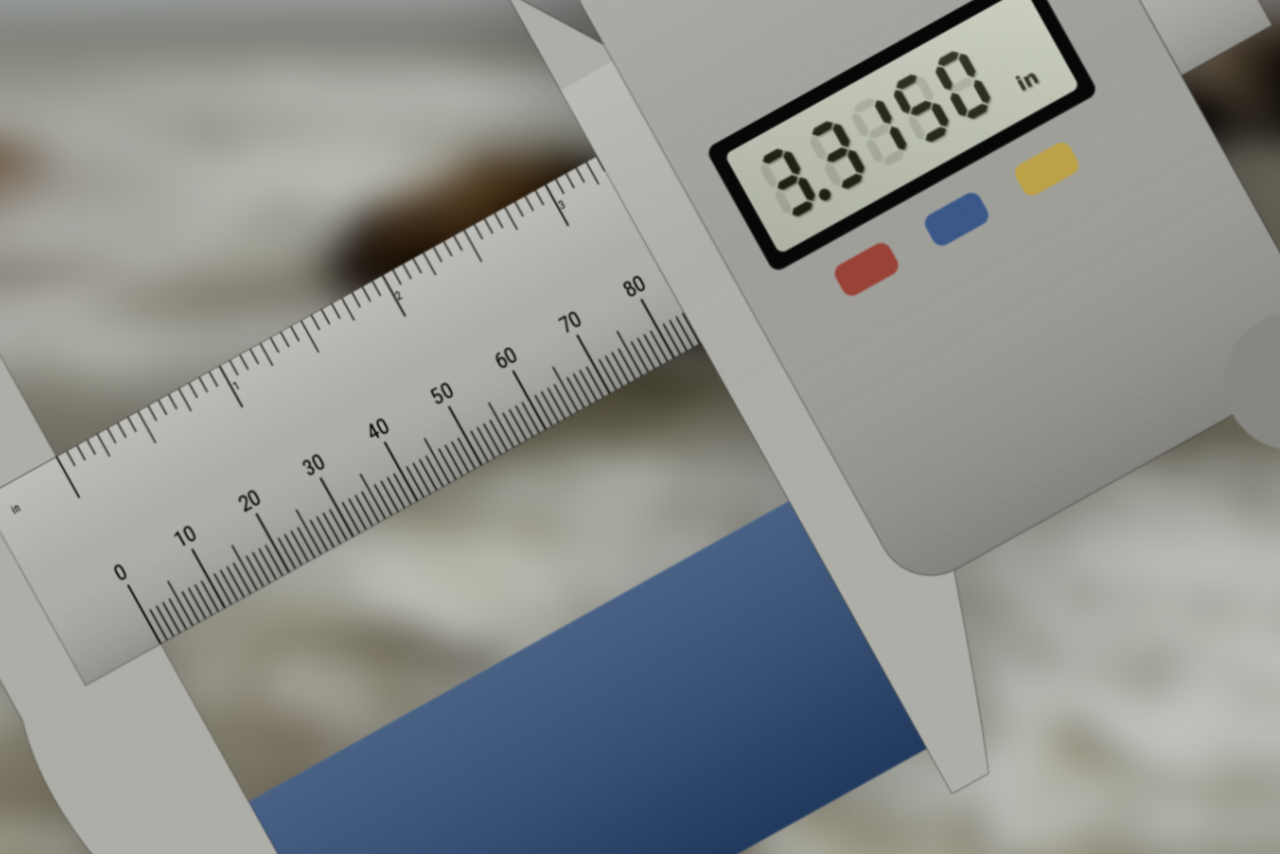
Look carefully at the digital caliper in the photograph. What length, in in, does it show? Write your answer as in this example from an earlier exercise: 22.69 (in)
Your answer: 3.3150 (in)
